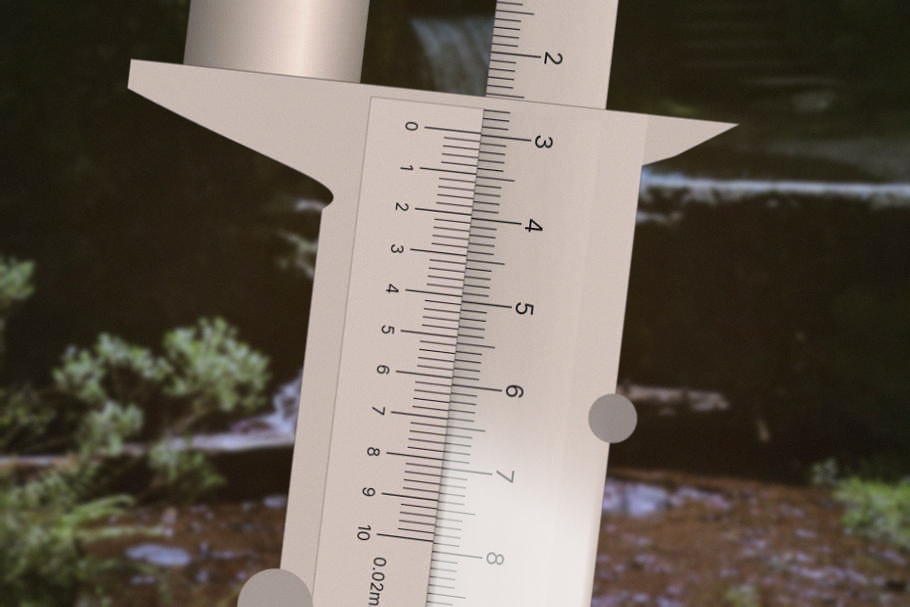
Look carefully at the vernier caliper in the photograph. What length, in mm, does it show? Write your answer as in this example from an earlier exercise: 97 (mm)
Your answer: 29.8 (mm)
